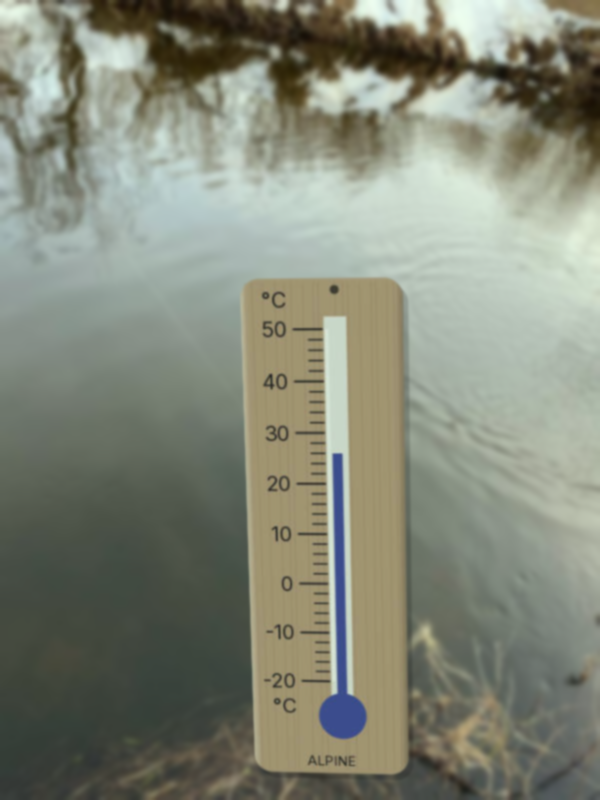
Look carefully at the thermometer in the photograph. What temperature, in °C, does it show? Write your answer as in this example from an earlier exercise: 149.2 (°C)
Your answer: 26 (°C)
